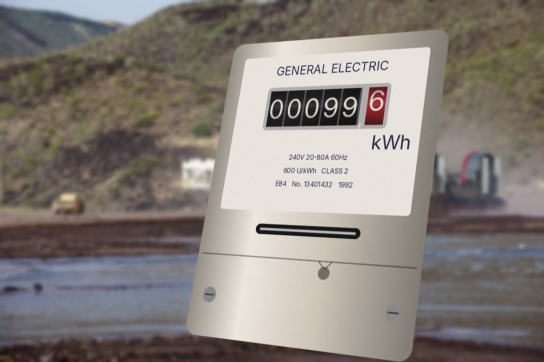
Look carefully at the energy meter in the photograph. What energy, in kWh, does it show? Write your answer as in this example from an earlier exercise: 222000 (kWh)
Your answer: 99.6 (kWh)
